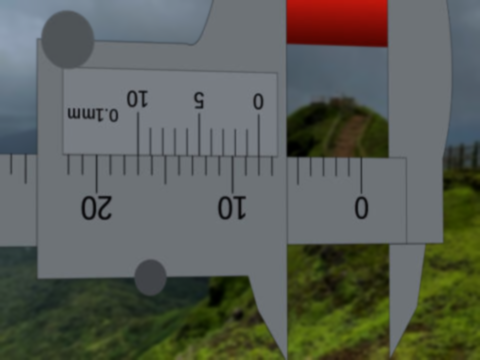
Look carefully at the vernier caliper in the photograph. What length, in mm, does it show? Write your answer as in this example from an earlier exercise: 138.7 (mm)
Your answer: 8.0 (mm)
